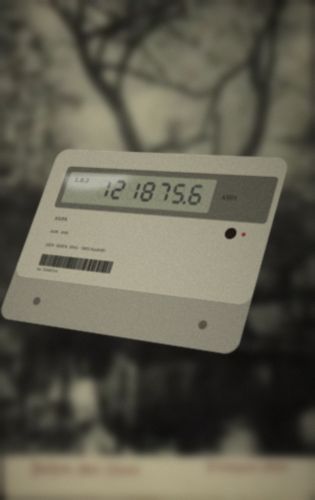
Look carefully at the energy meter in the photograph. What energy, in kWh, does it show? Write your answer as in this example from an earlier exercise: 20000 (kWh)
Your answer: 121875.6 (kWh)
